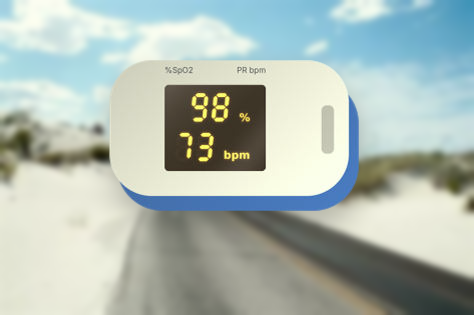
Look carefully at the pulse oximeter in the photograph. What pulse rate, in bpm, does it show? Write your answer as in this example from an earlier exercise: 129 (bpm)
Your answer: 73 (bpm)
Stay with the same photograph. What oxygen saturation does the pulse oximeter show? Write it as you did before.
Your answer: 98 (%)
